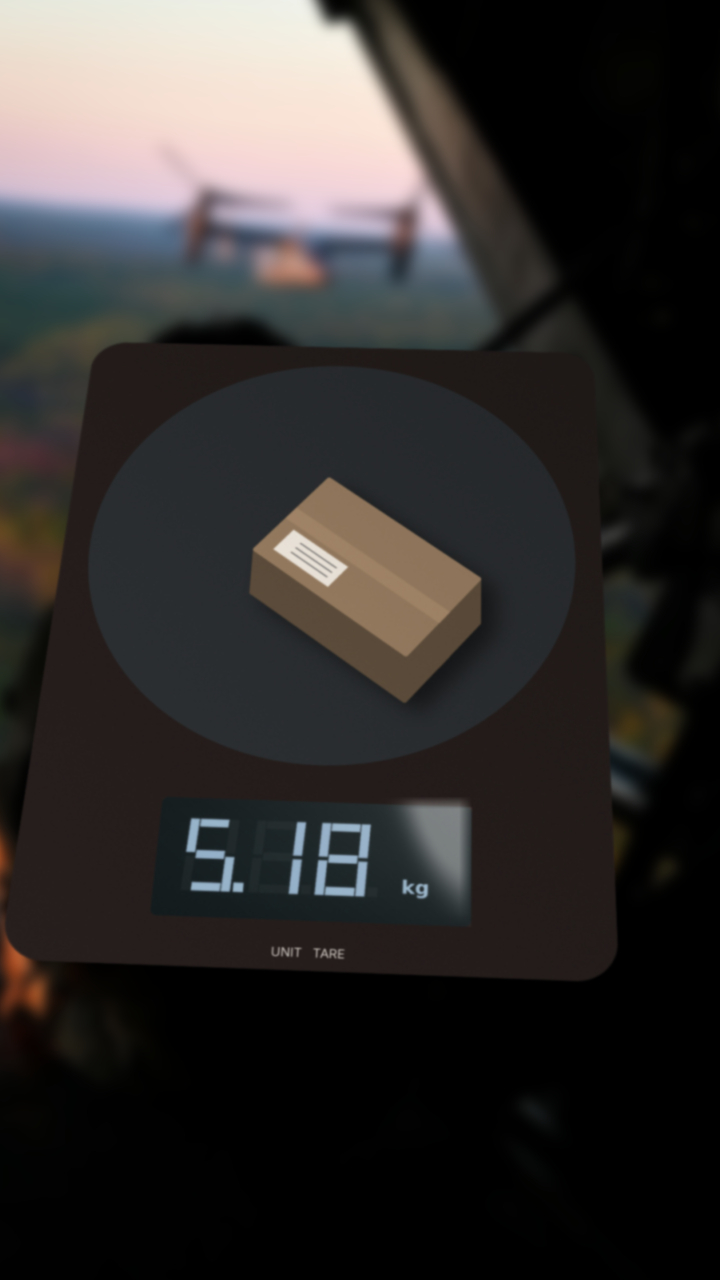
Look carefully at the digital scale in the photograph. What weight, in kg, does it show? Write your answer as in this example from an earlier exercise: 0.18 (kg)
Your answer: 5.18 (kg)
